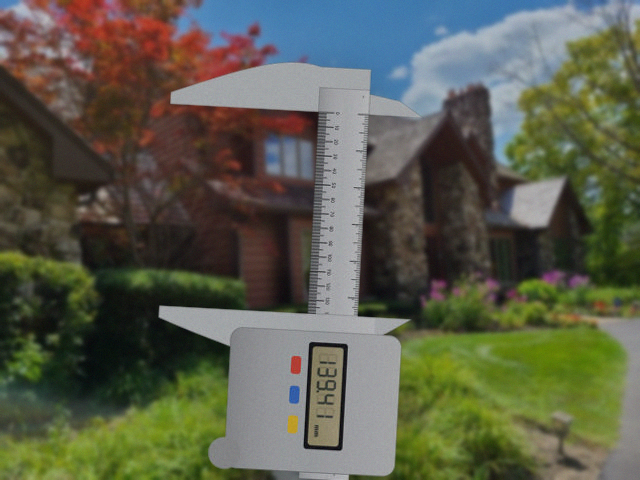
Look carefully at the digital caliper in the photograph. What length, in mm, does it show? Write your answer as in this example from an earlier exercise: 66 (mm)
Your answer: 139.41 (mm)
